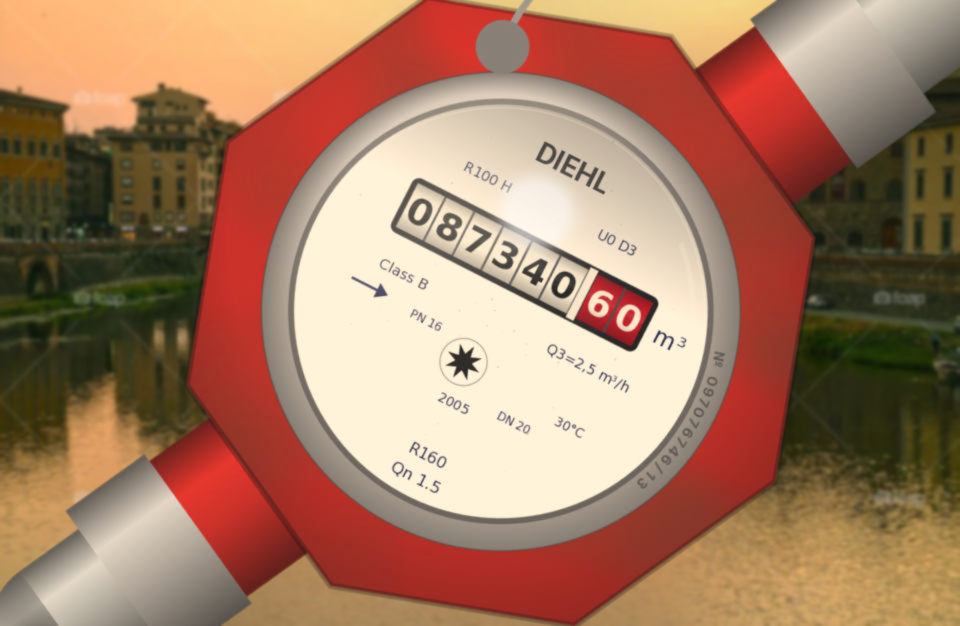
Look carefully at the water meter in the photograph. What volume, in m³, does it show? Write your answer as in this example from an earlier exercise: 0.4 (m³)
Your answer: 87340.60 (m³)
